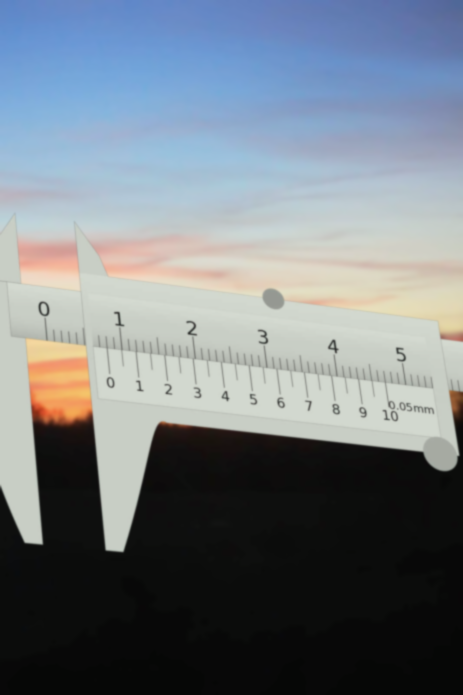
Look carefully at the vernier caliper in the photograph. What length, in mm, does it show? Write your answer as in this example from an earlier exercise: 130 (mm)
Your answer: 8.0 (mm)
